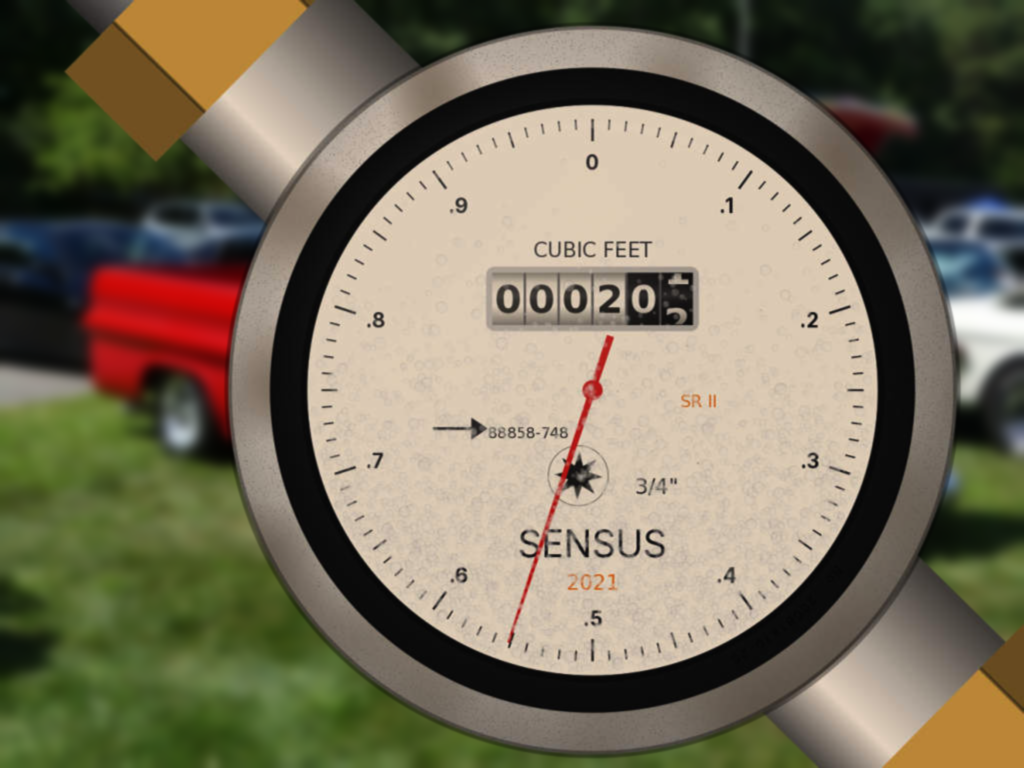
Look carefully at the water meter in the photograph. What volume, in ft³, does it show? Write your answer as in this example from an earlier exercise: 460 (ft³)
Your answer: 201.55 (ft³)
